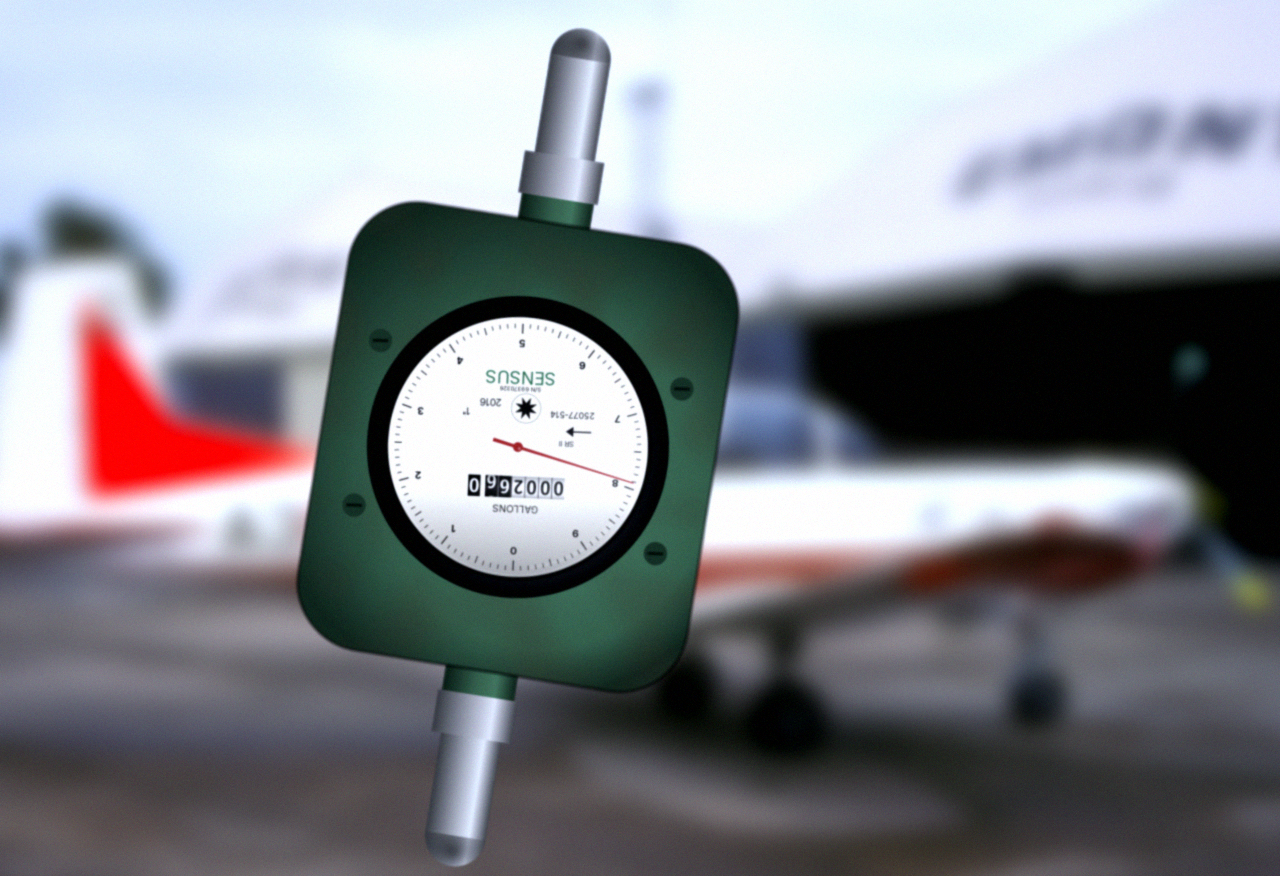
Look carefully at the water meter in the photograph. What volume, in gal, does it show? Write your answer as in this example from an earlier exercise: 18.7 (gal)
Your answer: 2657.9 (gal)
